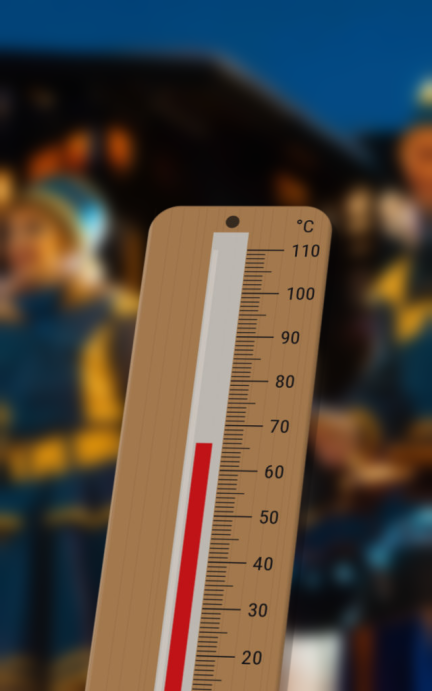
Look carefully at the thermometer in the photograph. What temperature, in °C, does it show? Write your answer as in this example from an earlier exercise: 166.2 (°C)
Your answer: 66 (°C)
